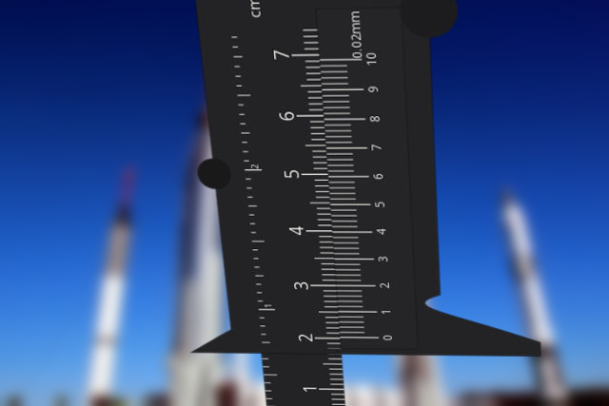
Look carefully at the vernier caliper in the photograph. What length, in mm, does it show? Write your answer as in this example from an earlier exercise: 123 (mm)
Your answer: 20.2 (mm)
